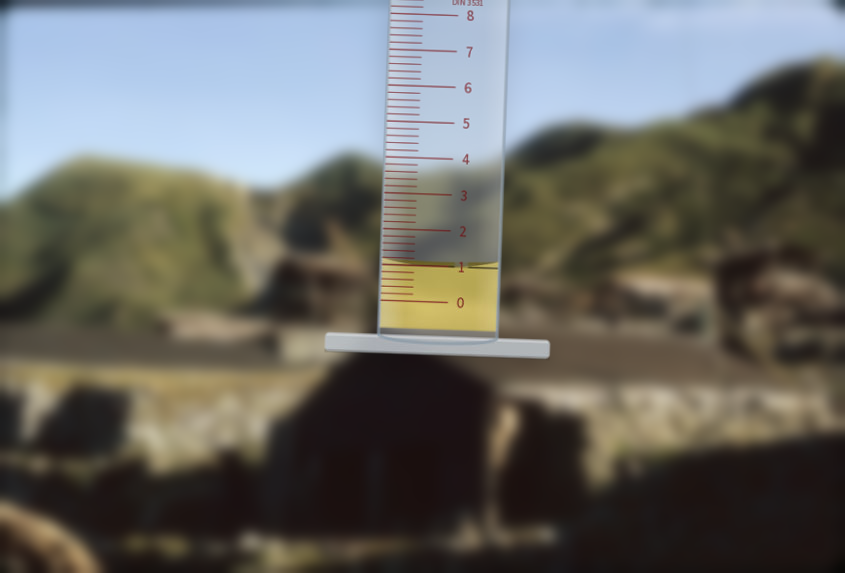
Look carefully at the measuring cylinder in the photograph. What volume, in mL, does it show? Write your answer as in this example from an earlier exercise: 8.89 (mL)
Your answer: 1 (mL)
